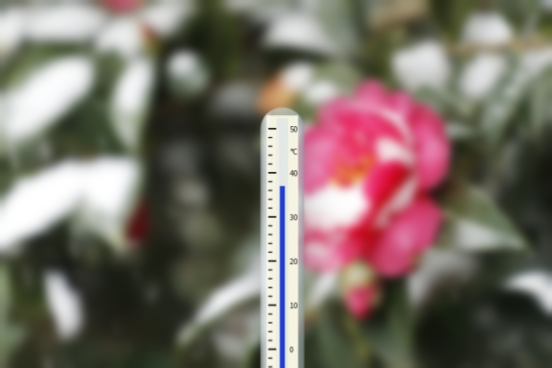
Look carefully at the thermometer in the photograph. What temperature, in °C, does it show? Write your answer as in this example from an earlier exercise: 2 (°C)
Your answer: 37 (°C)
